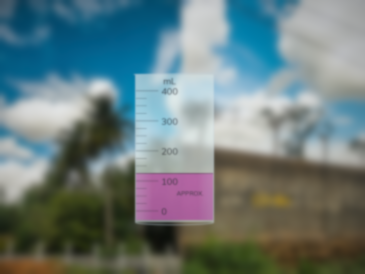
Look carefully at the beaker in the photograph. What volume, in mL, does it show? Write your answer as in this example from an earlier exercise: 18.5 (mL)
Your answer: 125 (mL)
